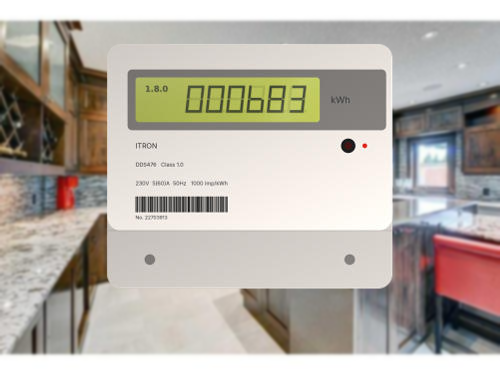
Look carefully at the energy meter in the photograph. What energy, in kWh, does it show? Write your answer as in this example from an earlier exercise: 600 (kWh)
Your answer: 683 (kWh)
